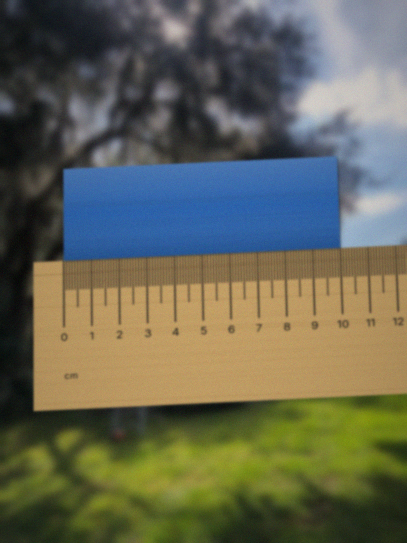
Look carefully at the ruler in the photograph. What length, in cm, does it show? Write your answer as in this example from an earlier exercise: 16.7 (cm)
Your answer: 10 (cm)
